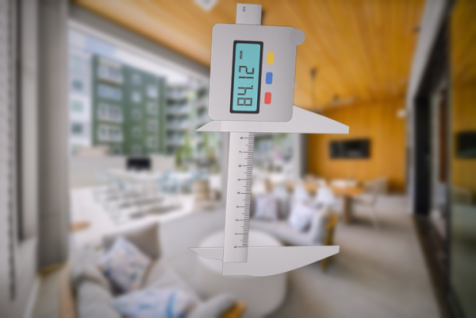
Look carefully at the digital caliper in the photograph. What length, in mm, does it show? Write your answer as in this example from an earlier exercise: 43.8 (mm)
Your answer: 84.12 (mm)
